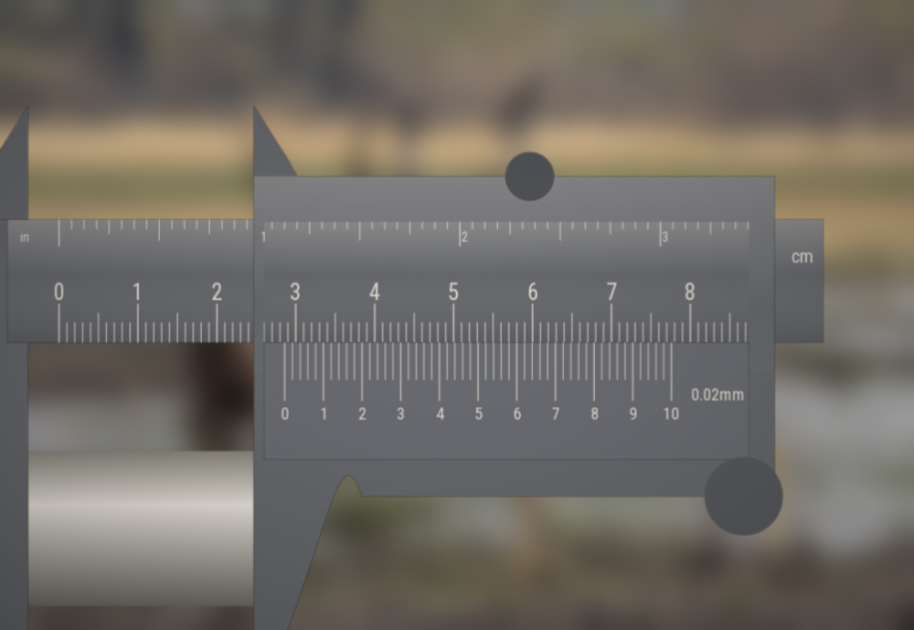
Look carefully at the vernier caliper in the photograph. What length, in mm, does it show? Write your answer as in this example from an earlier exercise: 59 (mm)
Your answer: 28.6 (mm)
